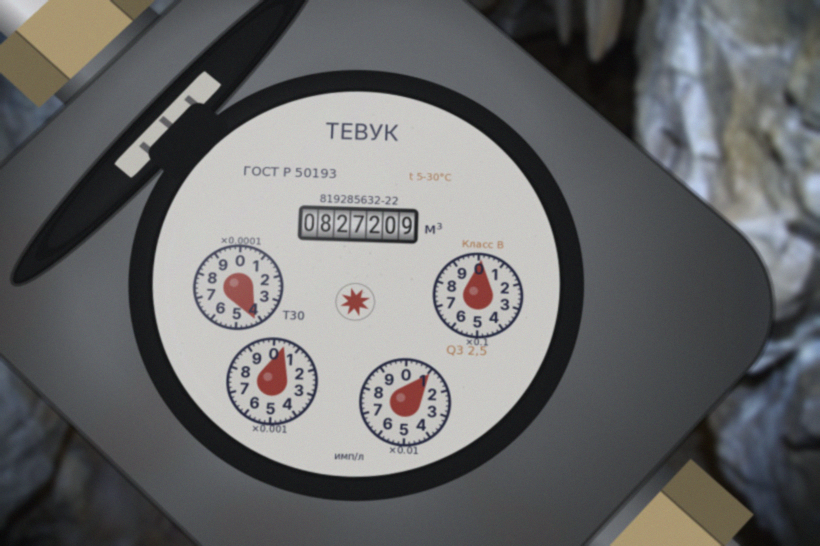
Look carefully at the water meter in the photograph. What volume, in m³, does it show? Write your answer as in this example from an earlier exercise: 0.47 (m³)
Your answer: 827209.0104 (m³)
